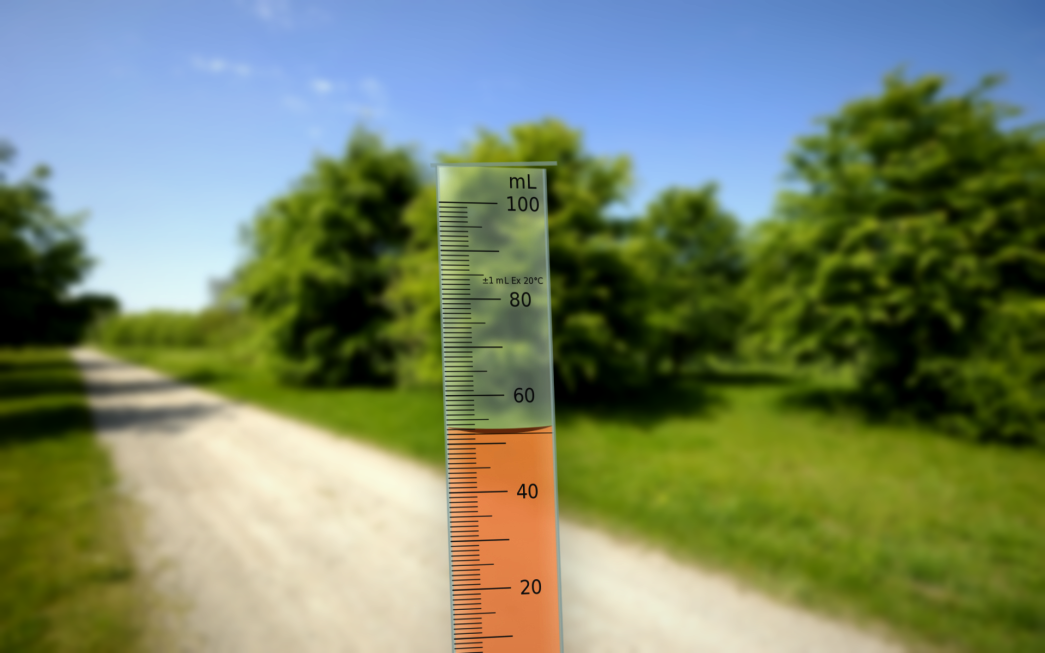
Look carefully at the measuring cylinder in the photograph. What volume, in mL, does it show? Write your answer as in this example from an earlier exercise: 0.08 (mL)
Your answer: 52 (mL)
